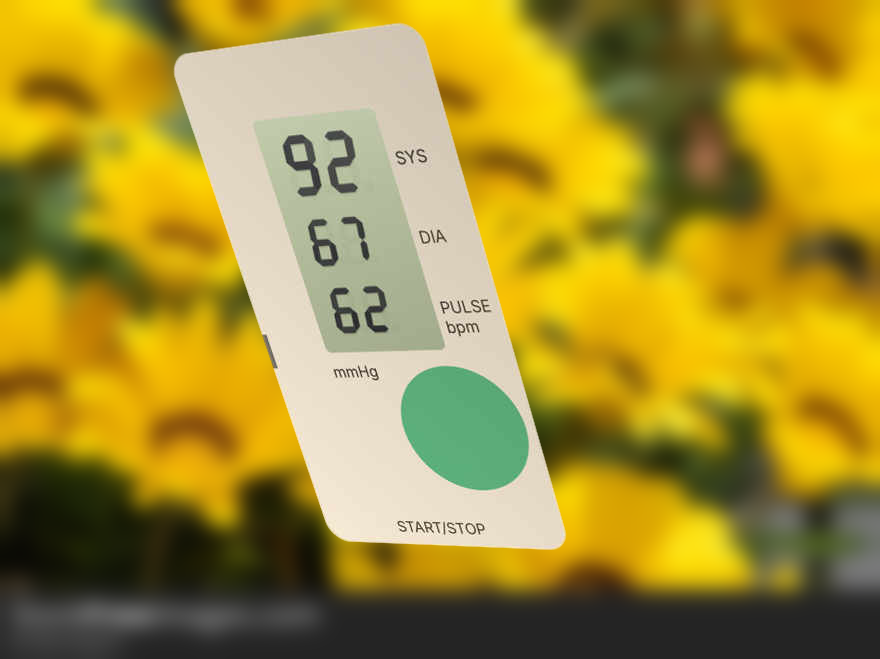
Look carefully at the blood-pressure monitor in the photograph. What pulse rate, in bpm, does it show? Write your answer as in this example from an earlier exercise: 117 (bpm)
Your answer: 62 (bpm)
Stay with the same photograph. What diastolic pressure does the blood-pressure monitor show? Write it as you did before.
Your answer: 67 (mmHg)
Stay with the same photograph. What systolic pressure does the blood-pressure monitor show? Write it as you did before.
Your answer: 92 (mmHg)
